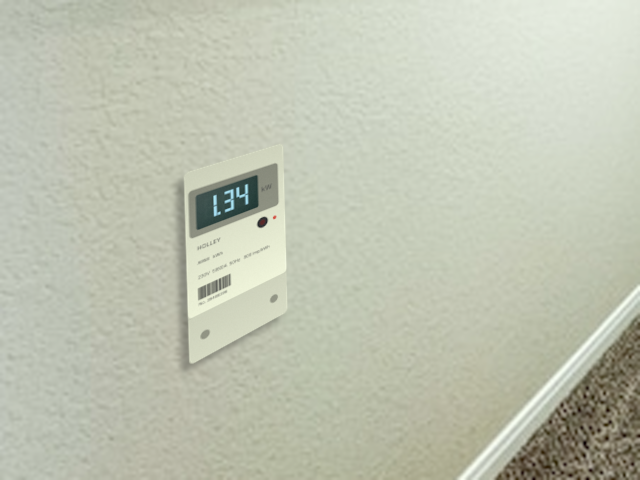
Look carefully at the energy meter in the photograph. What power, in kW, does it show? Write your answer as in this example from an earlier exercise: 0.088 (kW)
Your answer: 1.34 (kW)
